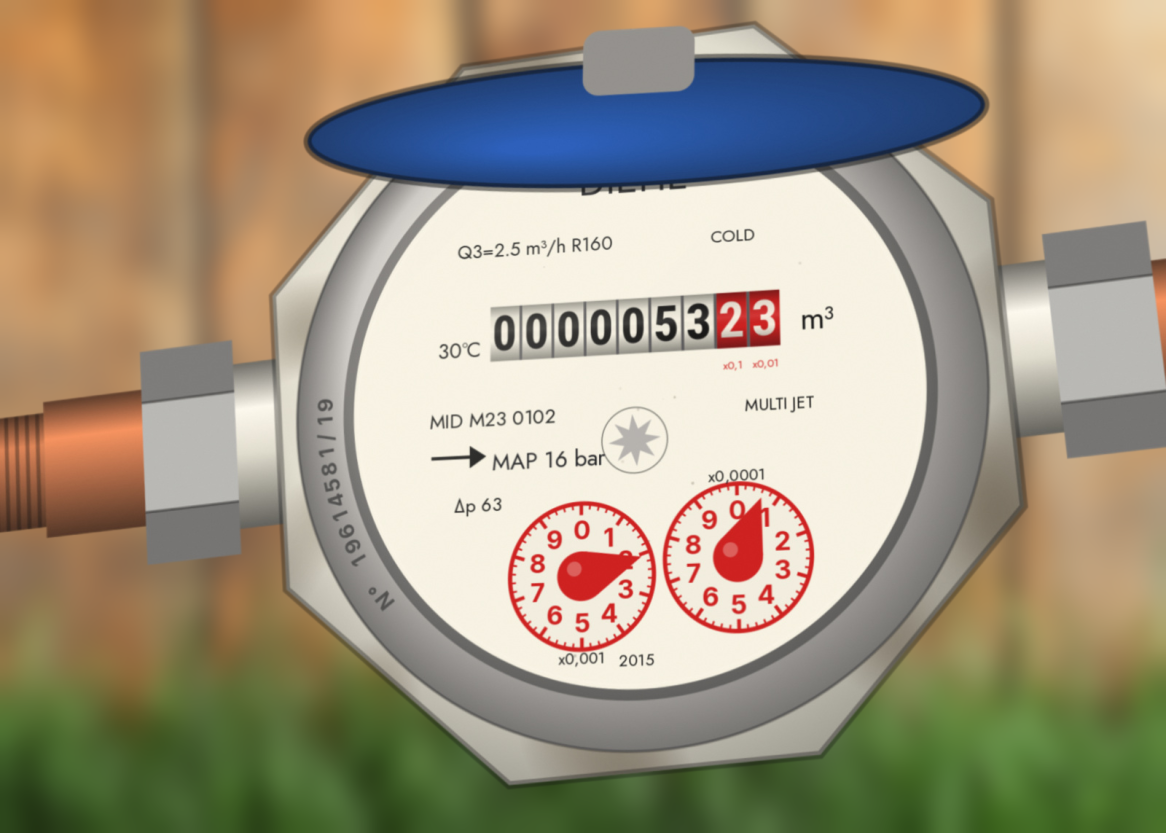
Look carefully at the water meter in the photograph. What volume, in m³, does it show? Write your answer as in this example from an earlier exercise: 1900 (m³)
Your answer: 53.2320 (m³)
